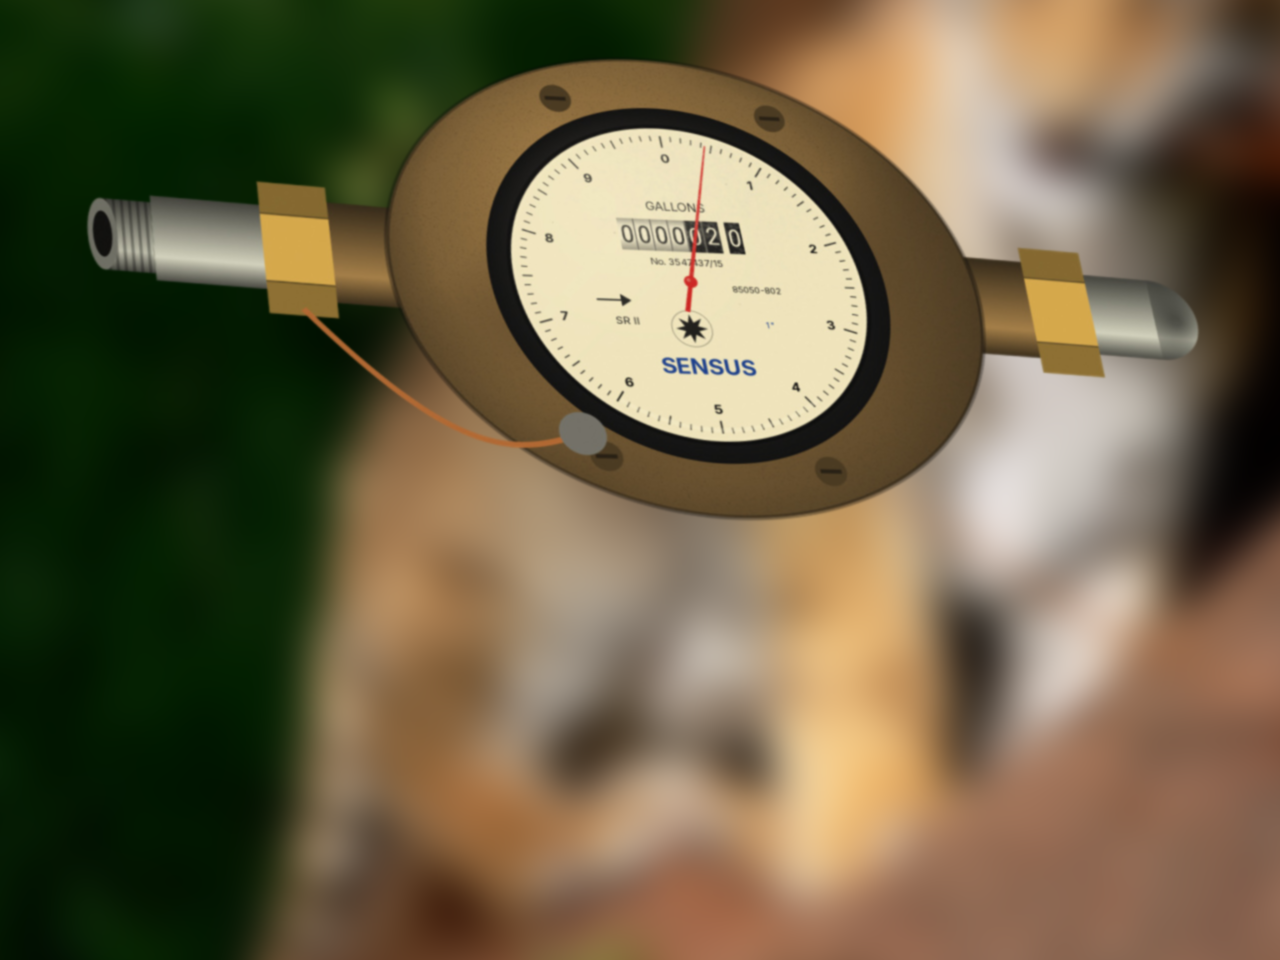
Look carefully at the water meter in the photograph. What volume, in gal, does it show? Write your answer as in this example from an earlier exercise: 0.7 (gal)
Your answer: 20.4 (gal)
